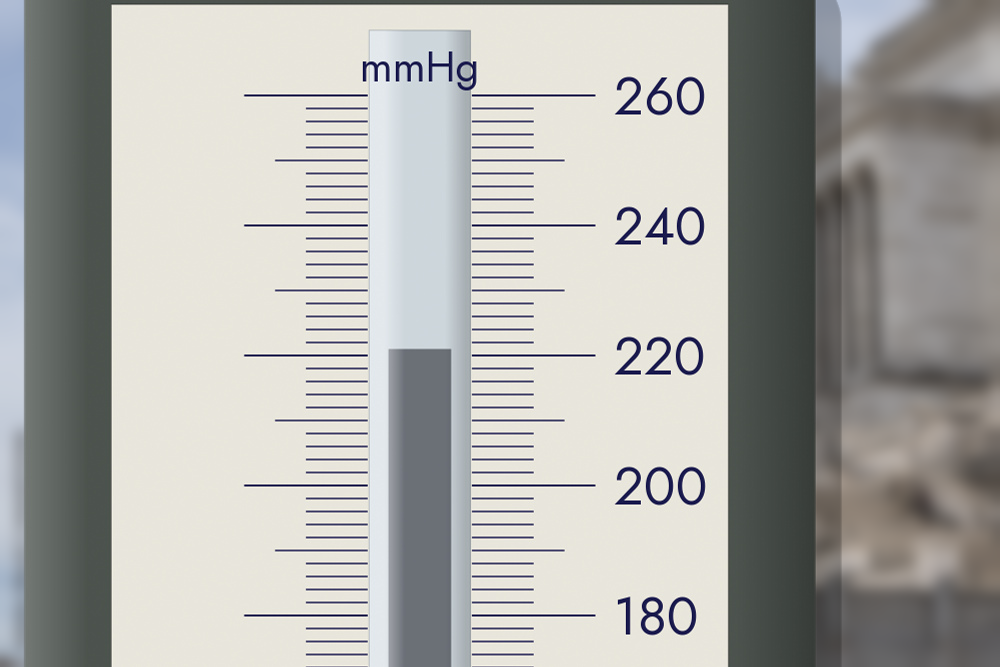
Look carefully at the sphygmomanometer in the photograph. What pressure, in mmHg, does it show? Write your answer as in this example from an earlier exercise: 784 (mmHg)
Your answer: 221 (mmHg)
